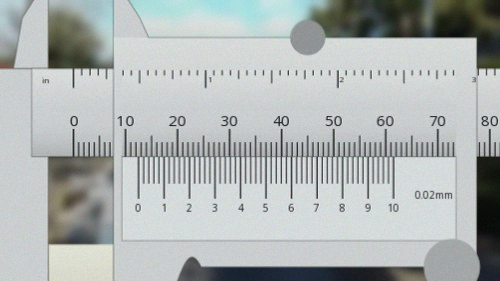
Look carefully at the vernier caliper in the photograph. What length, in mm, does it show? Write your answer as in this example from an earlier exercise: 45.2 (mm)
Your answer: 12.5 (mm)
